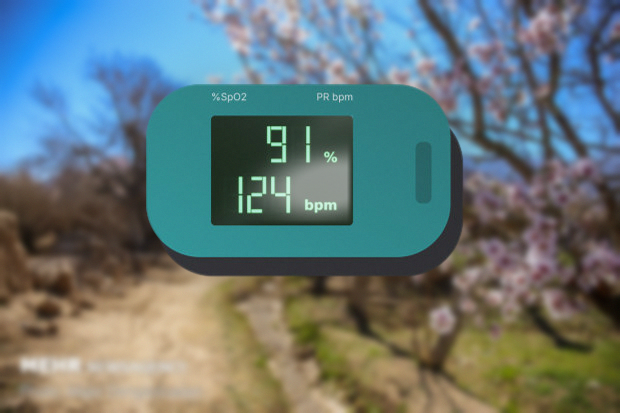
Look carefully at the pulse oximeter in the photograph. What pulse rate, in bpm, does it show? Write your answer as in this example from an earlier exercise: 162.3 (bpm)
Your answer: 124 (bpm)
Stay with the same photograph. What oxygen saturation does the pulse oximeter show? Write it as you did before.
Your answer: 91 (%)
